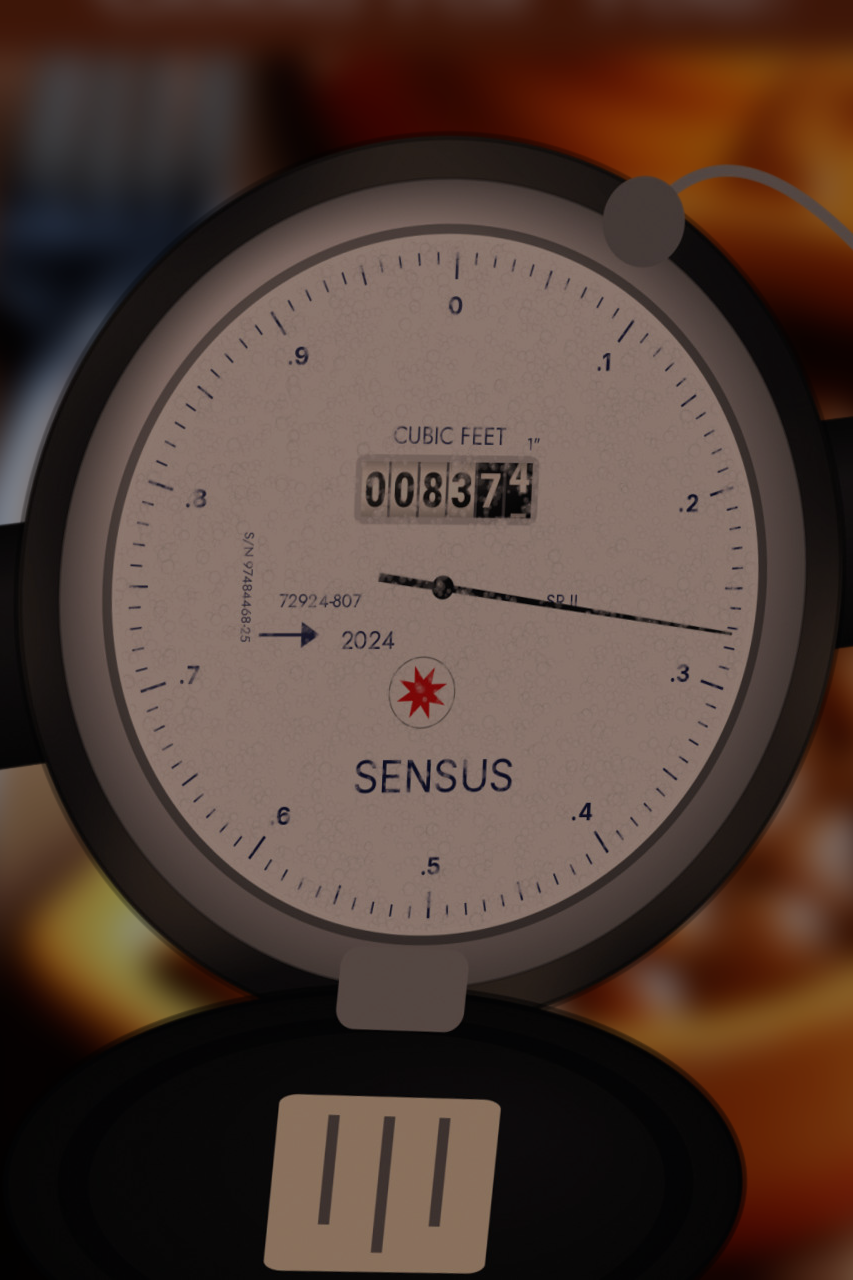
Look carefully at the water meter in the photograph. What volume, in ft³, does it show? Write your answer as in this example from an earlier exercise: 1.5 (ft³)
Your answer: 8374.27 (ft³)
